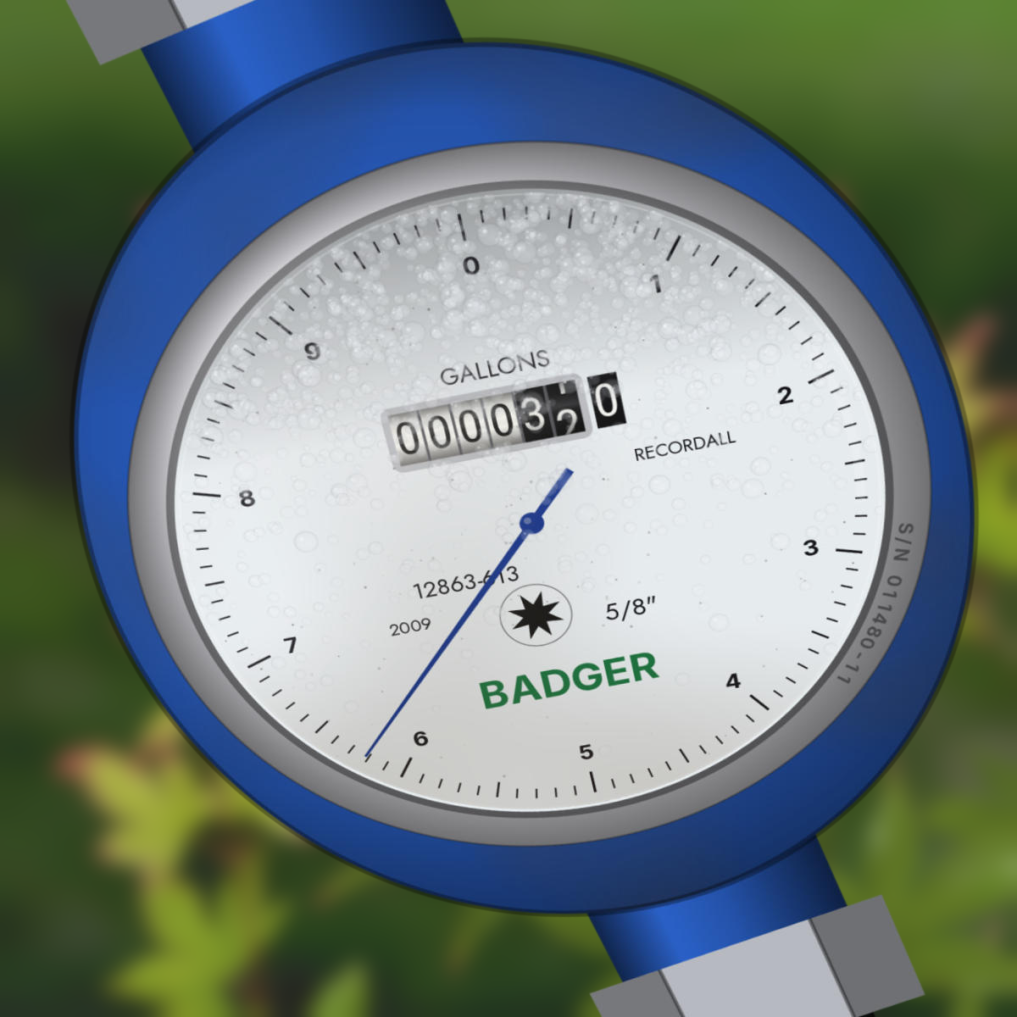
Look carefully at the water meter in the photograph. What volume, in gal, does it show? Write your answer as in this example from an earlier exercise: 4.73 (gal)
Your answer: 316.2 (gal)
